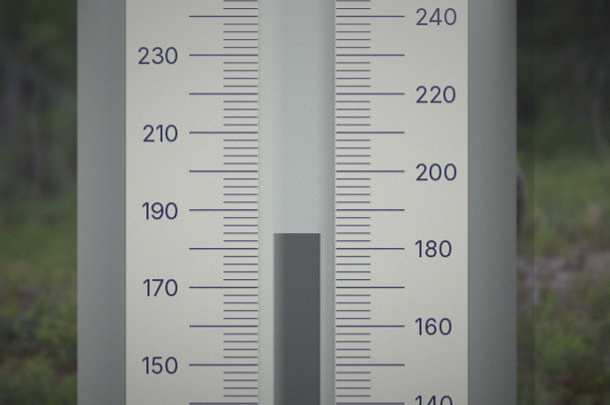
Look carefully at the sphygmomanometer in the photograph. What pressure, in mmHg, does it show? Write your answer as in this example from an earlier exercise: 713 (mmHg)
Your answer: 184 (mmHg)
